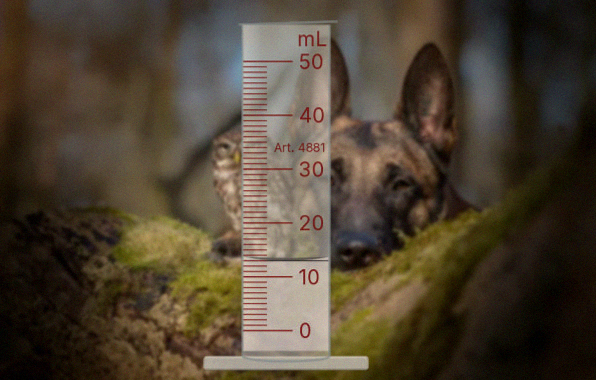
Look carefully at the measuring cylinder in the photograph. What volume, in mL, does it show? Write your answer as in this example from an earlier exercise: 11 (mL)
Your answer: 13 (mL)
